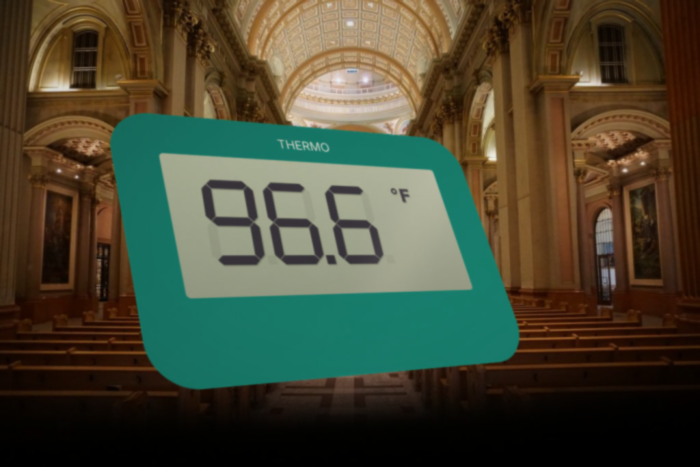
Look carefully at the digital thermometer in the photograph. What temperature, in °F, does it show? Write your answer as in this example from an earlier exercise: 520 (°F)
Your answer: 96.6 (°F)
